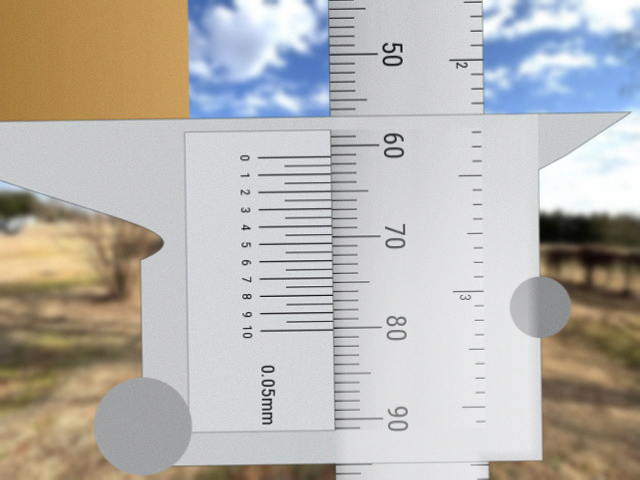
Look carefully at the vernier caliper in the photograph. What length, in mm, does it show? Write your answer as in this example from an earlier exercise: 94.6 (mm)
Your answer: 61.2 (mm)
